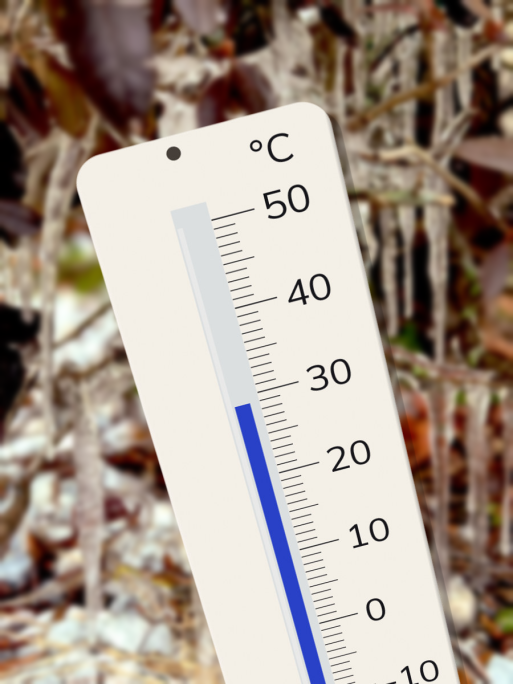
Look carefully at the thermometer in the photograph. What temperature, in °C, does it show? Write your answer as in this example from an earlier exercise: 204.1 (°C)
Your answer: 29 (°C)
